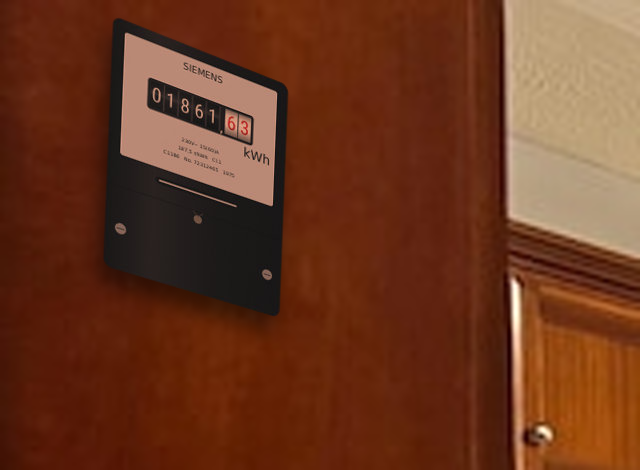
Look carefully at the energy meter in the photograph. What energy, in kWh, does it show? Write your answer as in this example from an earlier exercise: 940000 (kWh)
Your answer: 1861.63 (kWh)
